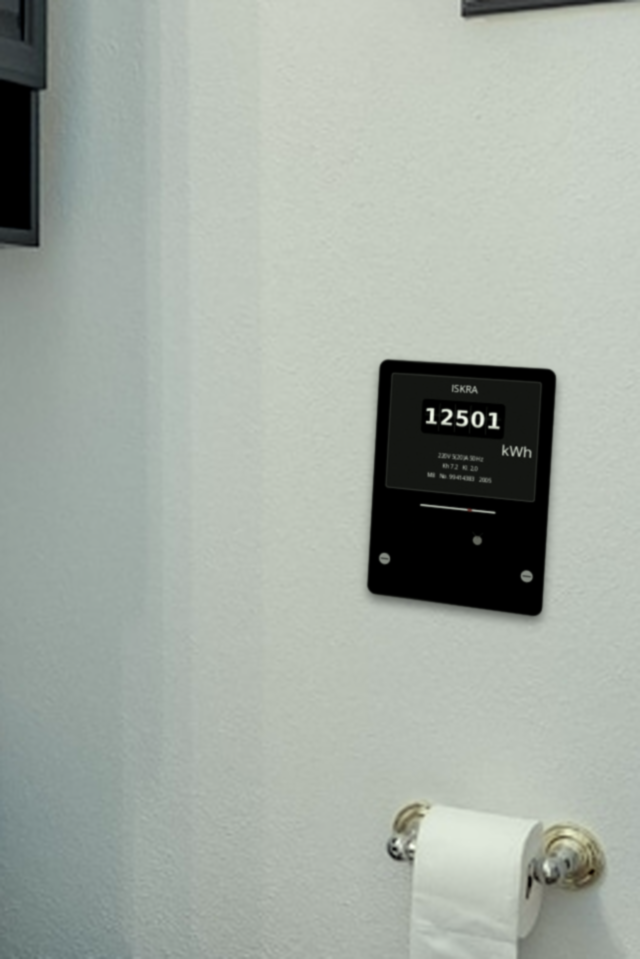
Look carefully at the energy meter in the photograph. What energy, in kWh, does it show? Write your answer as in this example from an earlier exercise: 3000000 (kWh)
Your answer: 12501 (kWh)
